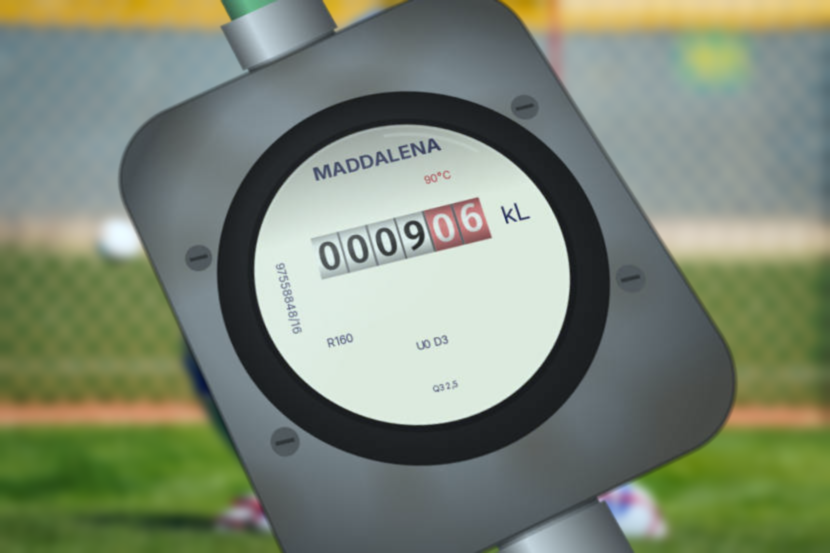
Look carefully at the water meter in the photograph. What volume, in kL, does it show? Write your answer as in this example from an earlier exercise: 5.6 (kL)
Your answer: 9.06 (kL)
